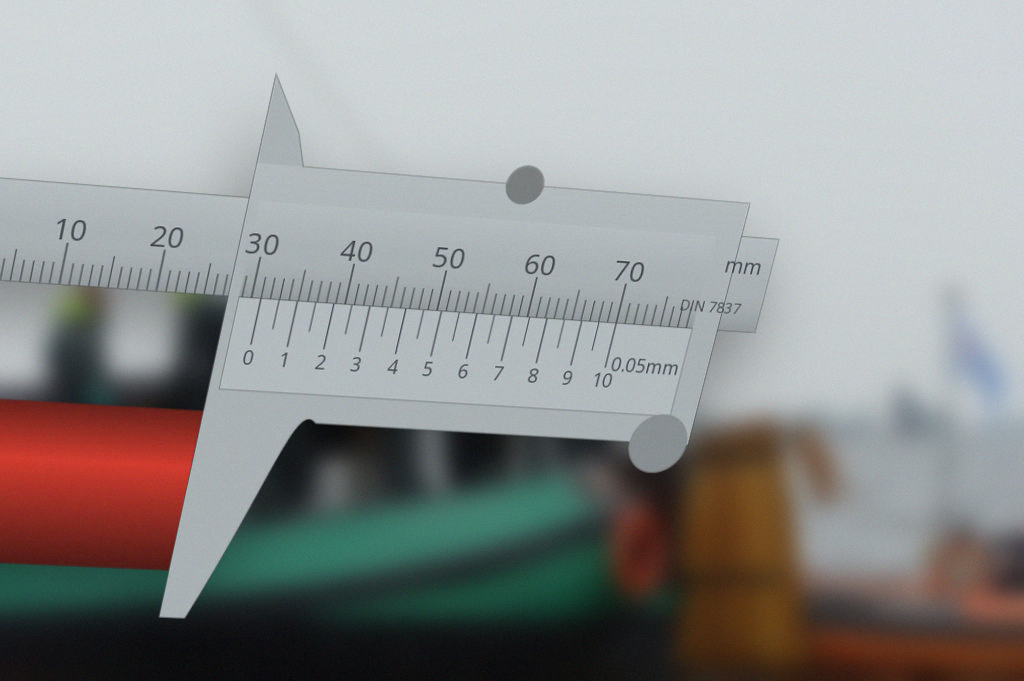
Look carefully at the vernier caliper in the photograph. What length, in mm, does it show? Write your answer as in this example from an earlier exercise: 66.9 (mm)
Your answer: 31.0 (mm)
